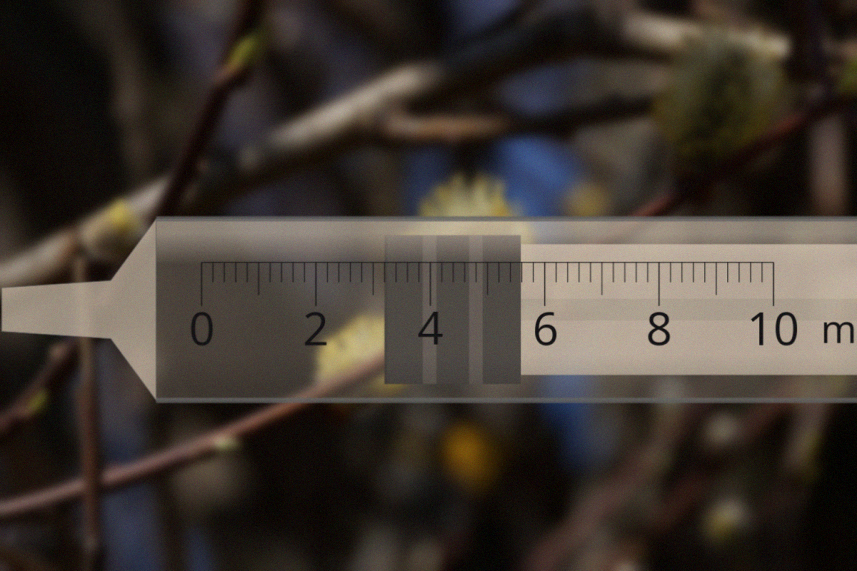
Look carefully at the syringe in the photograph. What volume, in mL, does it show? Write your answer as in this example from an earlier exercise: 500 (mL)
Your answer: 3.2 (mL)
